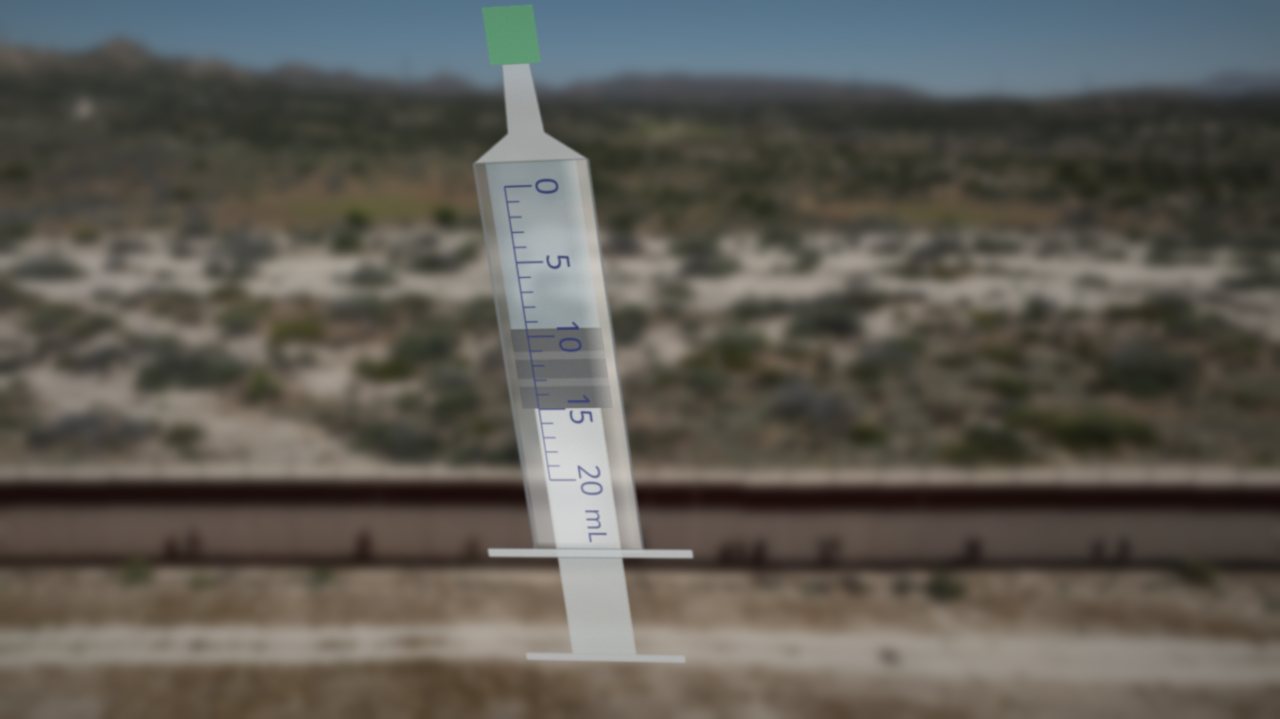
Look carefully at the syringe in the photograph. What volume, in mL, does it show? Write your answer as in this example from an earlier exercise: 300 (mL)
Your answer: 9.5 (mL)
